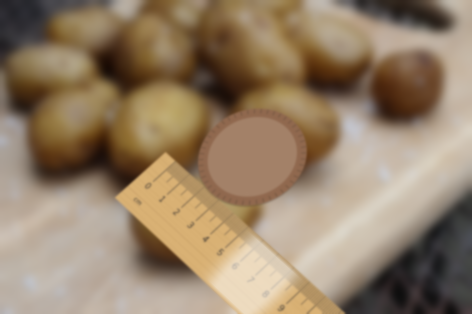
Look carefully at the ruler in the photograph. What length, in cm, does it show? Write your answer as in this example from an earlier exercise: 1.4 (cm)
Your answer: 5 (cm)
